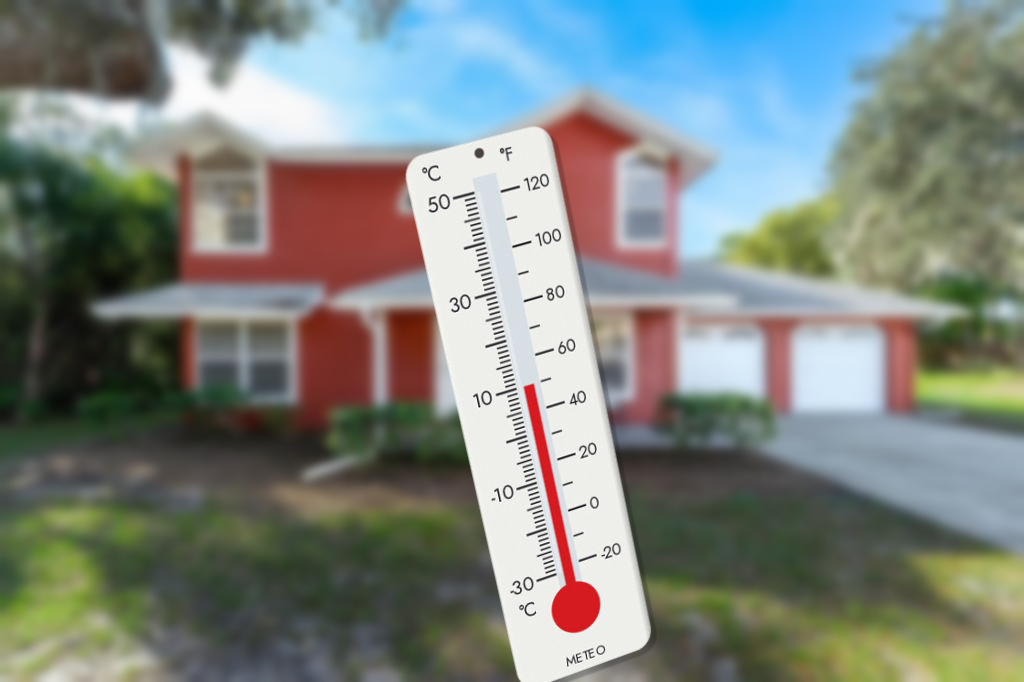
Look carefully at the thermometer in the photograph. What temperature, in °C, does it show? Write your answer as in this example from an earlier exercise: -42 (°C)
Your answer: 10 (°C)
